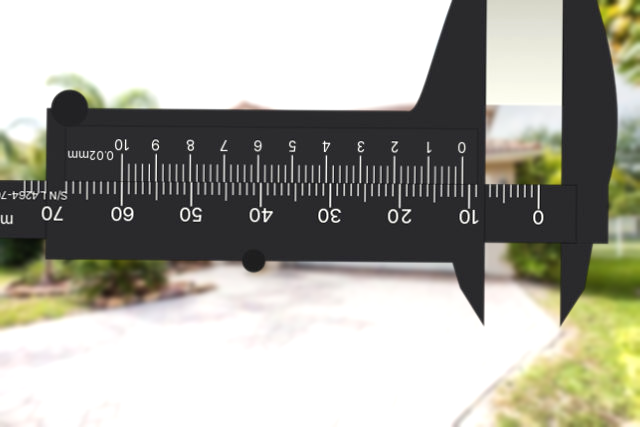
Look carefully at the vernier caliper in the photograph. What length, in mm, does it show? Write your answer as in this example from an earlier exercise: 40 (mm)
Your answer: 11.0 (mm)
